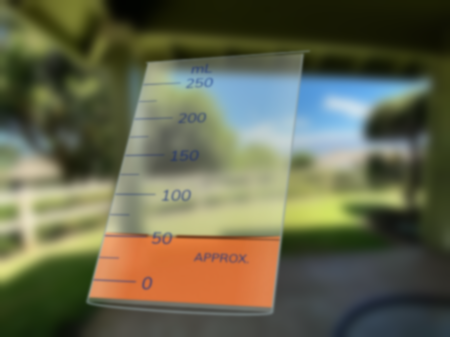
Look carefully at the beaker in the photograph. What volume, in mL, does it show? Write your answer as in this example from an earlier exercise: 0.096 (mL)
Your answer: 50 (mL)
